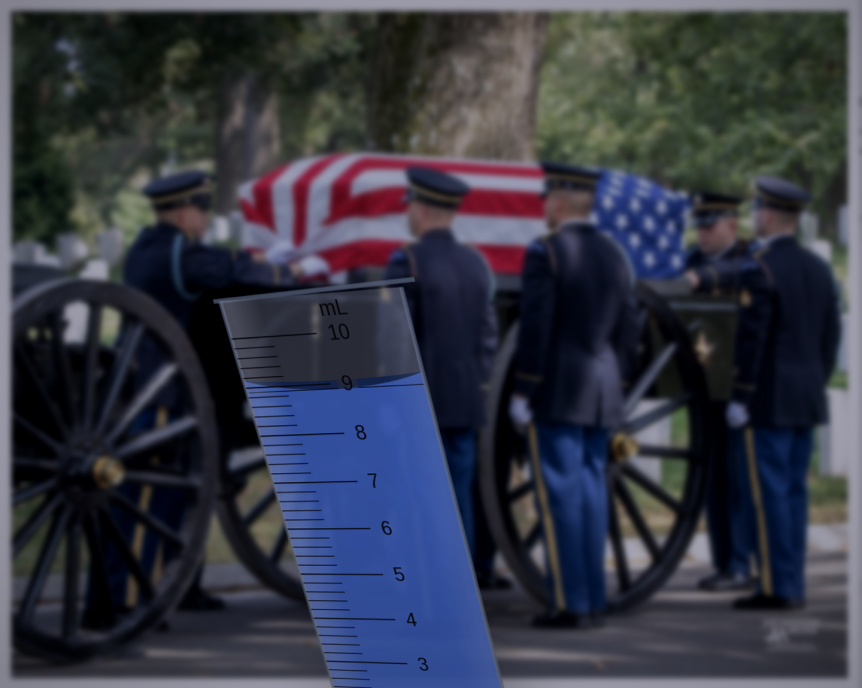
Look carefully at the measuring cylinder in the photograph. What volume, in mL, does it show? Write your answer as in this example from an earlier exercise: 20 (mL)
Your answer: 8.9 (mL)
